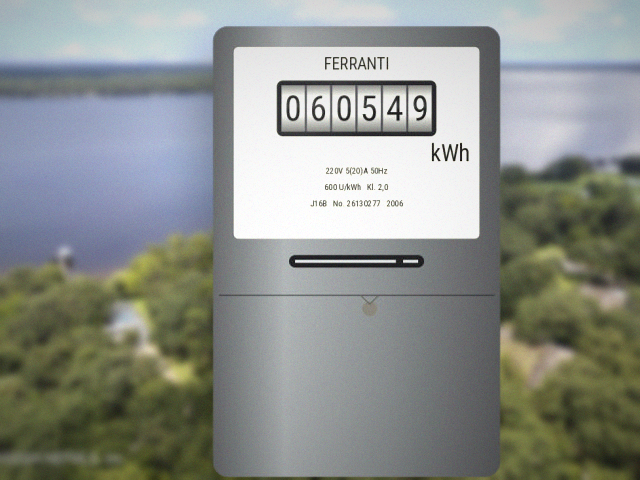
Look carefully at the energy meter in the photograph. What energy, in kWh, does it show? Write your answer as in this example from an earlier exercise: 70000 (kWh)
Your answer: 60549 (kWh)
